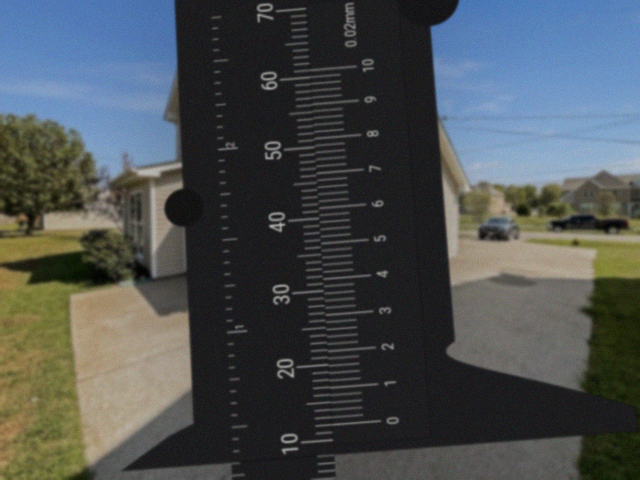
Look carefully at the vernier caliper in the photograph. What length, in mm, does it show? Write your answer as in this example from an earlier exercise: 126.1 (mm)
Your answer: 12.0 (mm)
